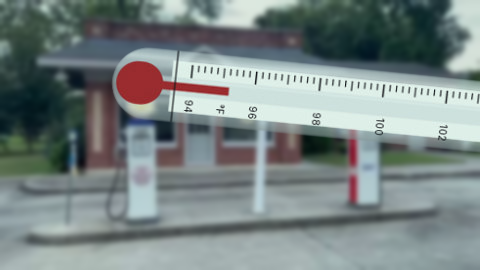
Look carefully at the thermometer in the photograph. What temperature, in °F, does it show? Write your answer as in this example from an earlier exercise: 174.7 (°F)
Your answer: 95.2 (°F)
